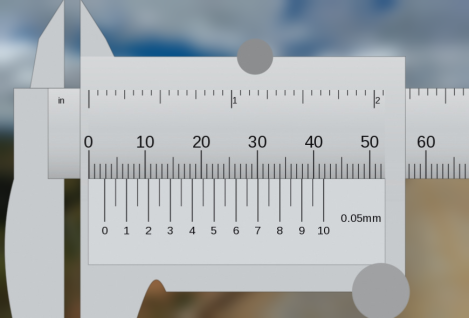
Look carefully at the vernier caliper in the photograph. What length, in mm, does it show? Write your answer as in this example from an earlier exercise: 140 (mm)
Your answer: 2.8 (mm)
